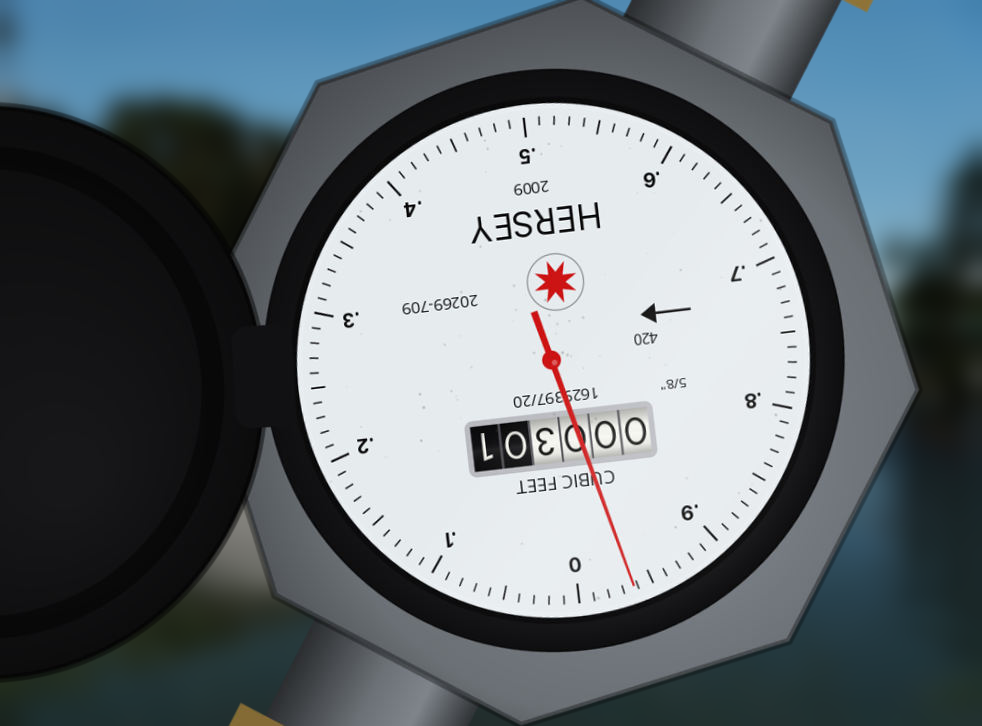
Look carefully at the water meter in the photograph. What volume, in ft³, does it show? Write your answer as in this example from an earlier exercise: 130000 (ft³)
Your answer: 300.96 (ft³)
